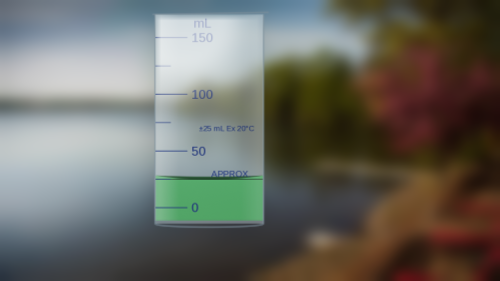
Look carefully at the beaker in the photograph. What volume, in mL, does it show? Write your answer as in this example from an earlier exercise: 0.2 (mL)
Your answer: 25 (mL)
